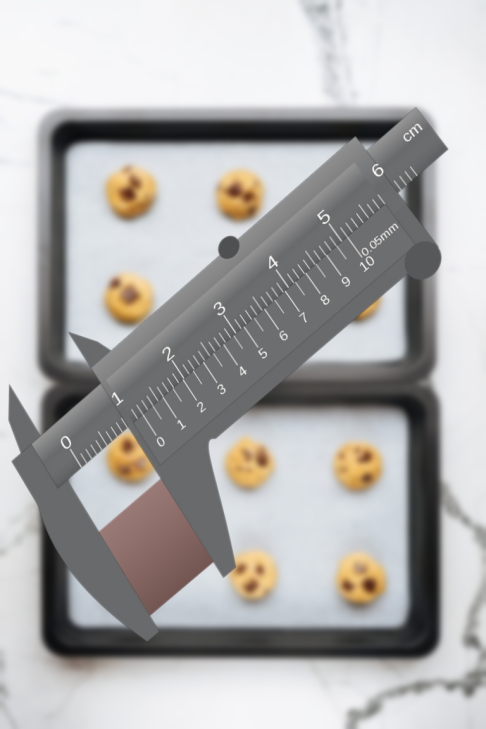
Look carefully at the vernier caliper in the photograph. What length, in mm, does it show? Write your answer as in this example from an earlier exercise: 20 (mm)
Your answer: 12.0 (mm)
